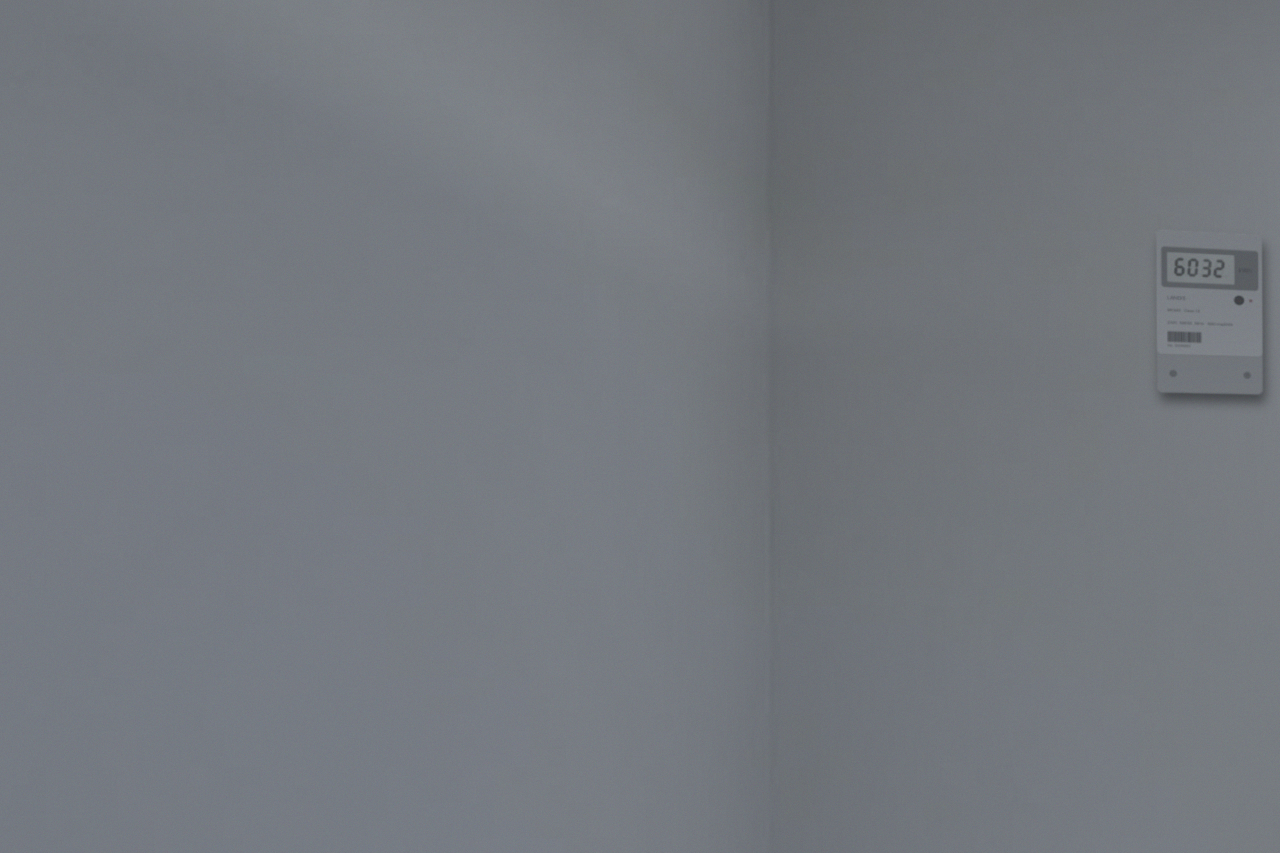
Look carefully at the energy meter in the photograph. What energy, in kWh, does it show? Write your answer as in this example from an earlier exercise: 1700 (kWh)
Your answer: 6032 (kWh)
